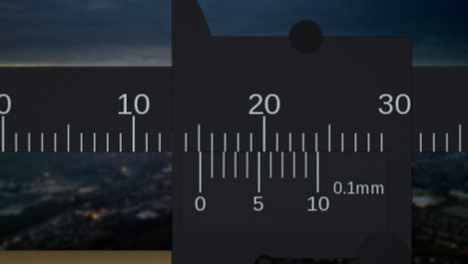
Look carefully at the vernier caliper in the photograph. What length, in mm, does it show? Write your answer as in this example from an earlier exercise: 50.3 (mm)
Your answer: 15.1 (mm)
